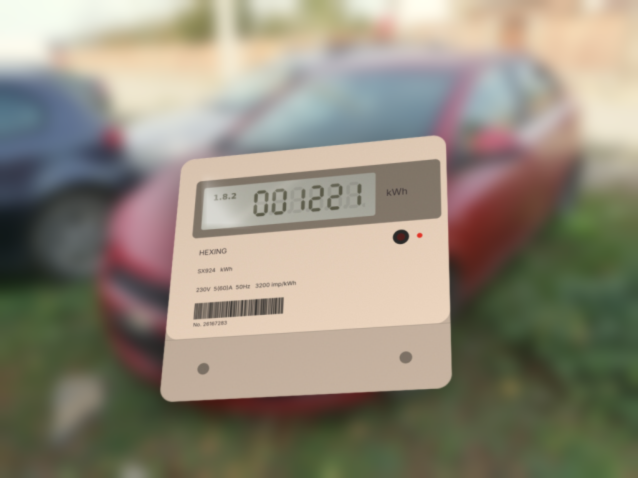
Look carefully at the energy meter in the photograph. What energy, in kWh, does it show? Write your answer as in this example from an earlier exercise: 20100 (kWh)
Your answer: 1221 (kWh)
